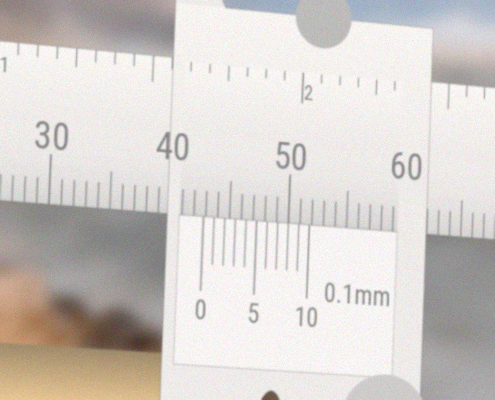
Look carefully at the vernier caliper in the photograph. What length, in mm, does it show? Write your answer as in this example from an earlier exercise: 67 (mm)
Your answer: 42.8 (mm)
